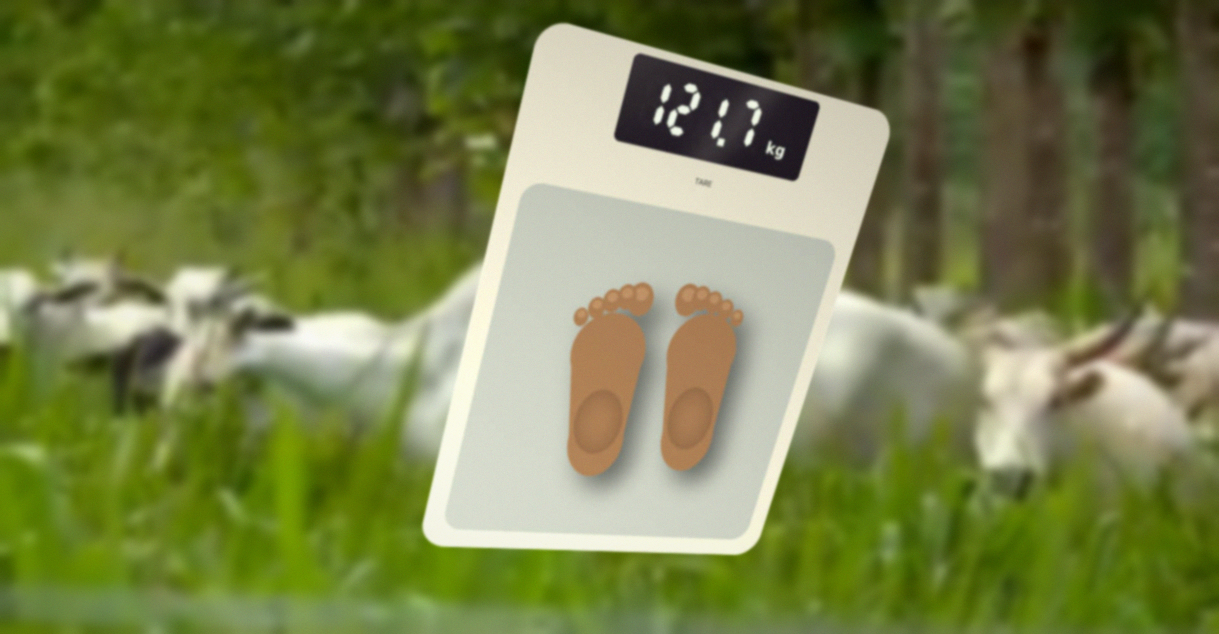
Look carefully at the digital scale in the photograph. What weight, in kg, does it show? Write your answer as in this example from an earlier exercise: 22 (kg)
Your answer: 121.7 (kg)
